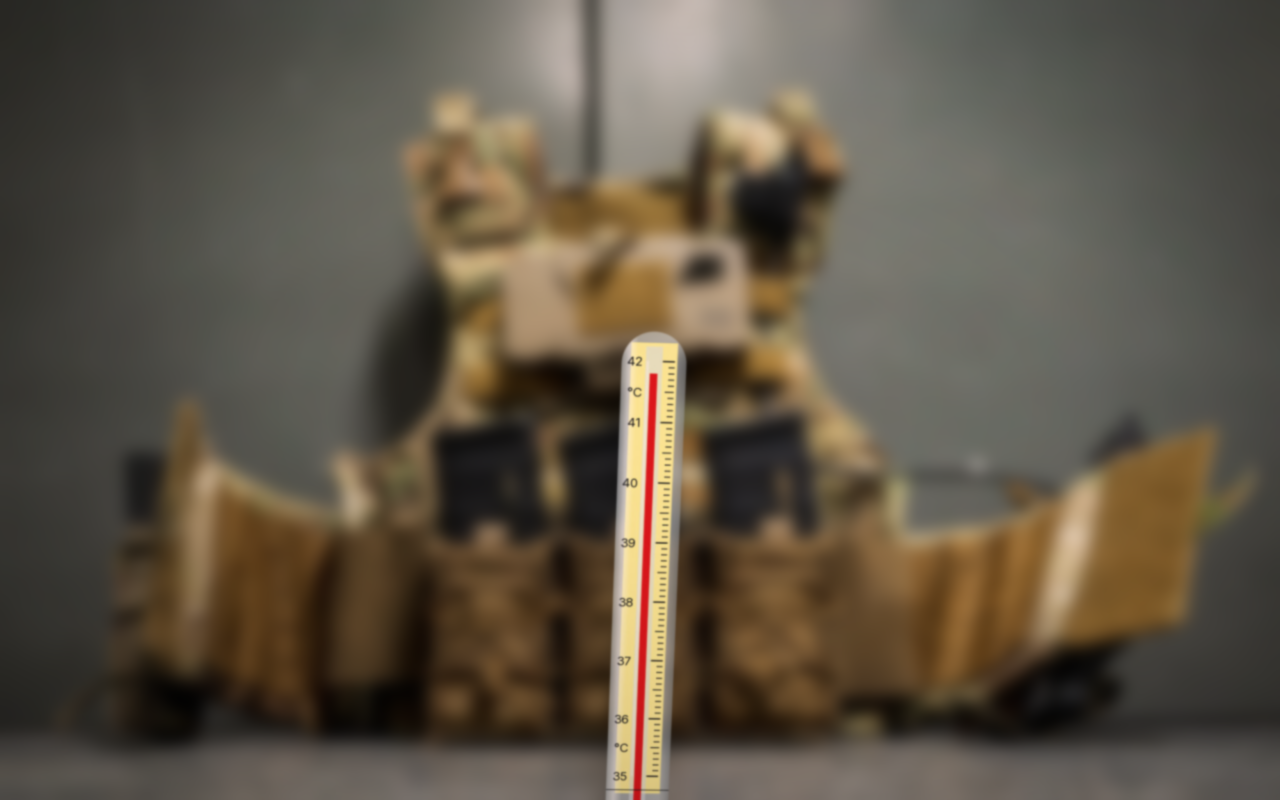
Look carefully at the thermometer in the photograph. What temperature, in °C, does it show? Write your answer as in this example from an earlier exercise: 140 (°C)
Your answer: 41.8 (°C)
